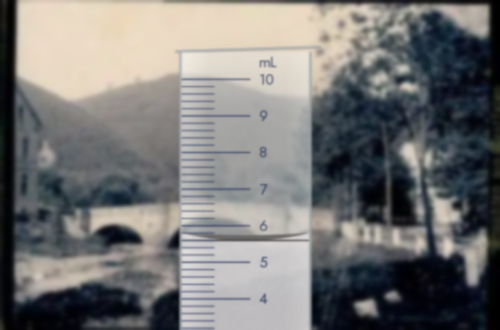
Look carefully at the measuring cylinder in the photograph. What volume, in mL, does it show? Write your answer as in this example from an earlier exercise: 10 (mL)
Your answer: 5.6 (mL)
